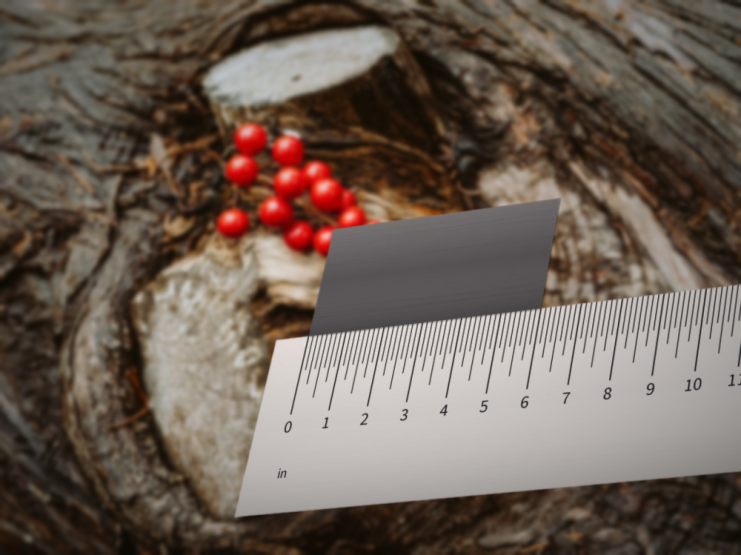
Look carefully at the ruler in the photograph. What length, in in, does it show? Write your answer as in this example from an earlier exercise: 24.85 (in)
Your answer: 6 (in)
